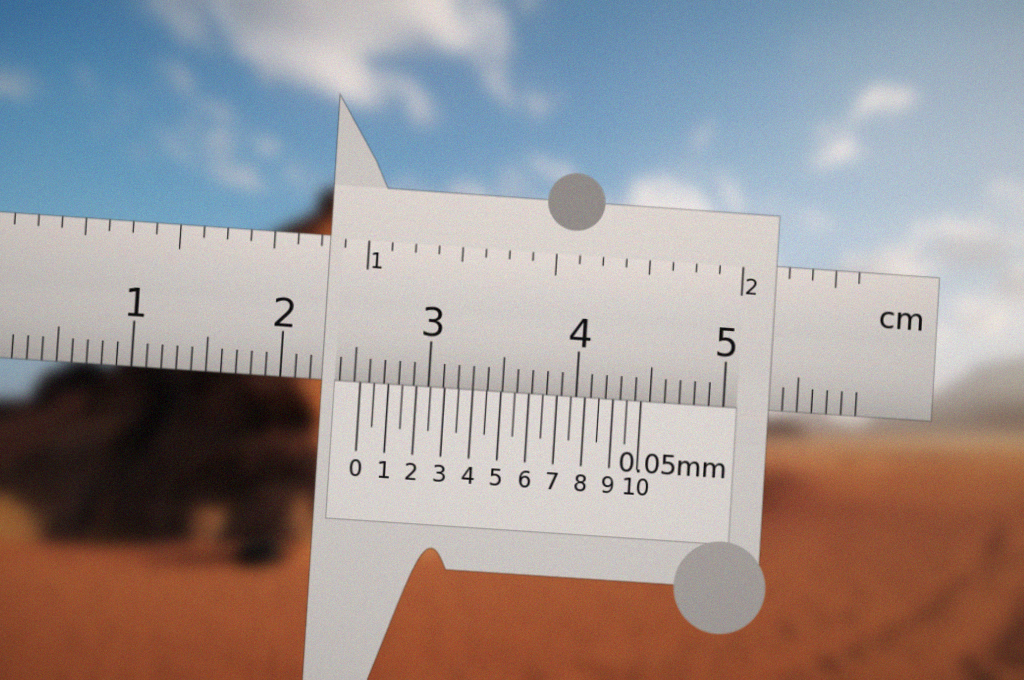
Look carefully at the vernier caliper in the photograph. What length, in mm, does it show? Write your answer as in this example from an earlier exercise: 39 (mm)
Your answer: 25.4 (mm)
